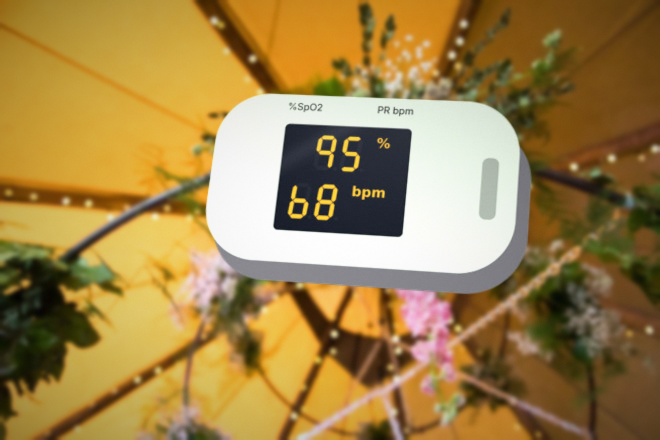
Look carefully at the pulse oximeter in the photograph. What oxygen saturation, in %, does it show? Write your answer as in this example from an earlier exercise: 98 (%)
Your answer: 95 (%)
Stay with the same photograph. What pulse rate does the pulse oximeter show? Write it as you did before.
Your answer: 68 (bpm)
